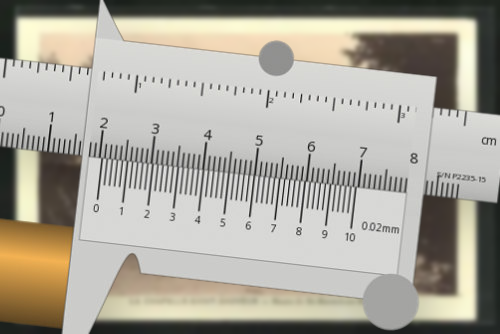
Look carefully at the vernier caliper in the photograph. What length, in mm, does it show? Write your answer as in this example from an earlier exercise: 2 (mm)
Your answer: 20.5 (mm)
